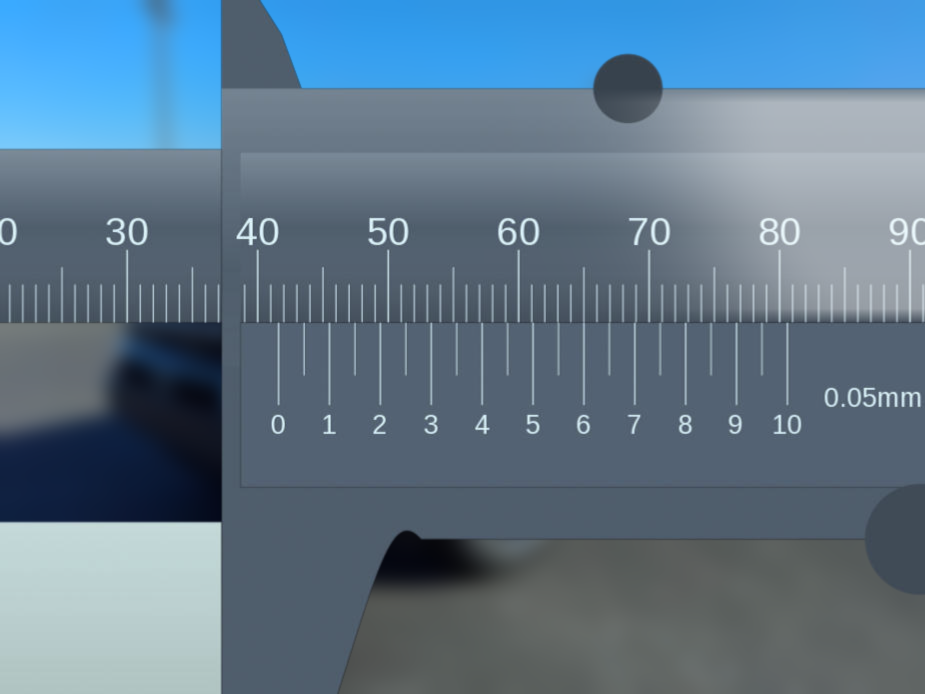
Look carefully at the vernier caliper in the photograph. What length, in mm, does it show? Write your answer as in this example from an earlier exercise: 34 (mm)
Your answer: 41.6 (mm)
